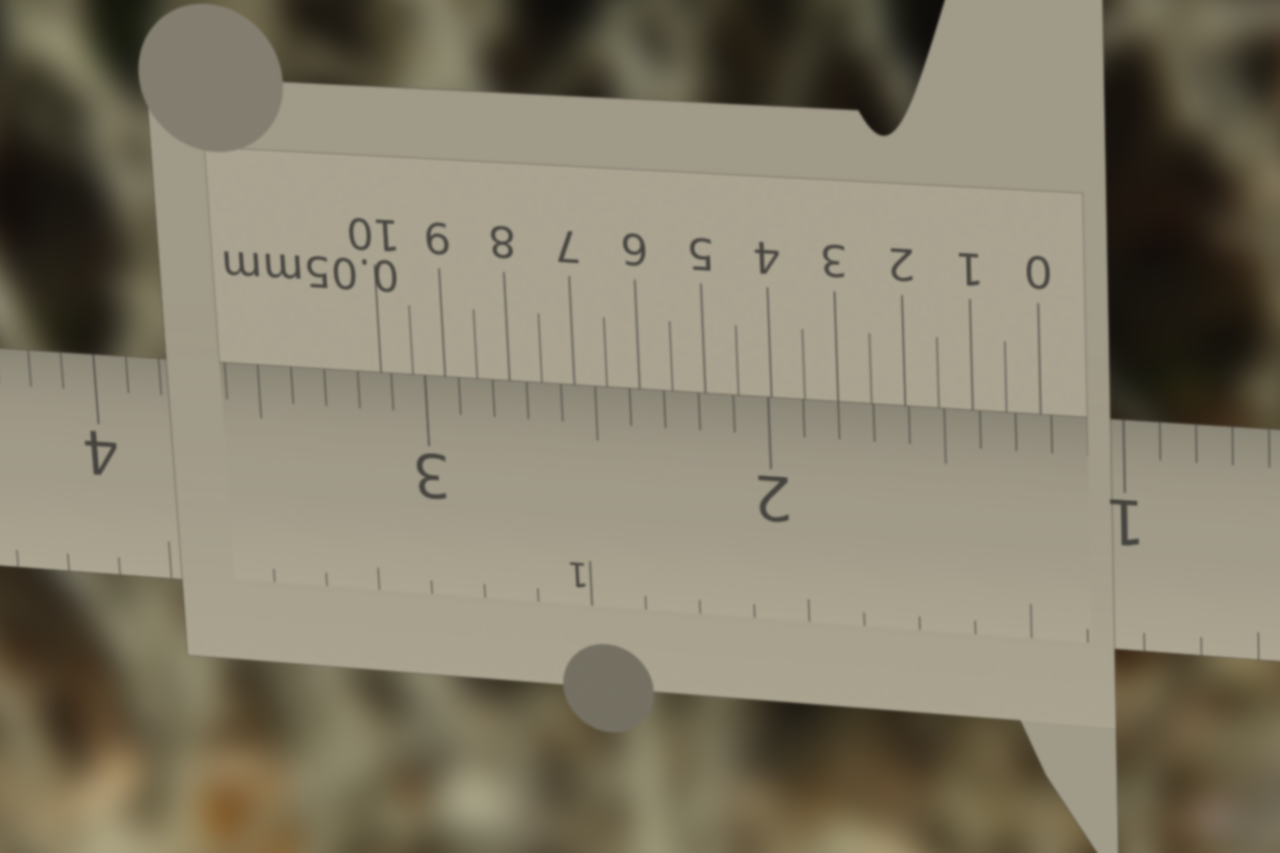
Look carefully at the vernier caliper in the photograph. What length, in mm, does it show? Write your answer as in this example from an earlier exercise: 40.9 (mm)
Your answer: 12.30 (mm)
